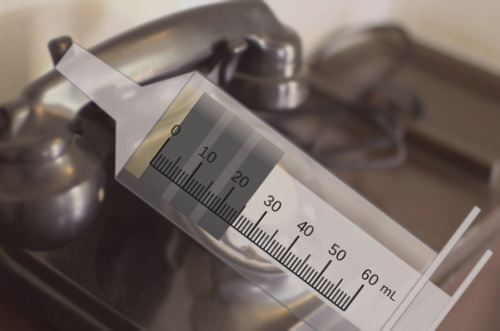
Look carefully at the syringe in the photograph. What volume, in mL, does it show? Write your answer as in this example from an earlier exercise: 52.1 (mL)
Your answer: 0 (mL)
